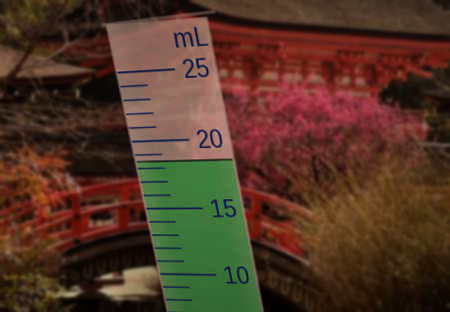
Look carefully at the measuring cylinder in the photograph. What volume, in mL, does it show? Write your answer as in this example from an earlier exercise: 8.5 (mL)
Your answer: 18.5 (mL)
